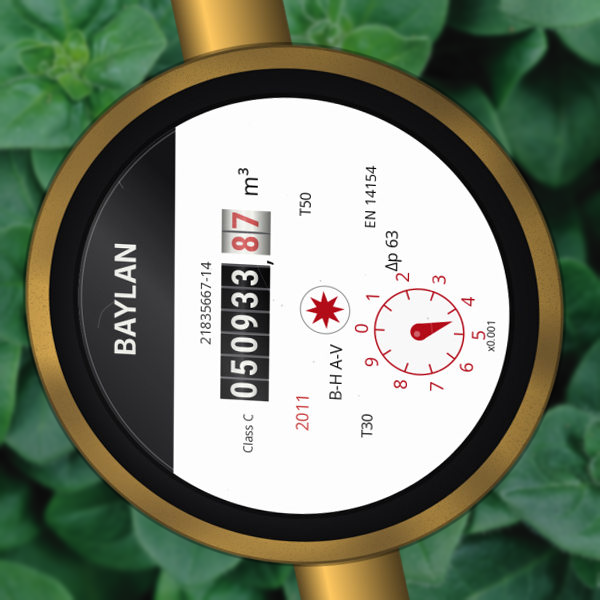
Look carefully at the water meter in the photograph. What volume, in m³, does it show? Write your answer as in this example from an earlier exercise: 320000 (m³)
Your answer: 50933.874 (m³)
